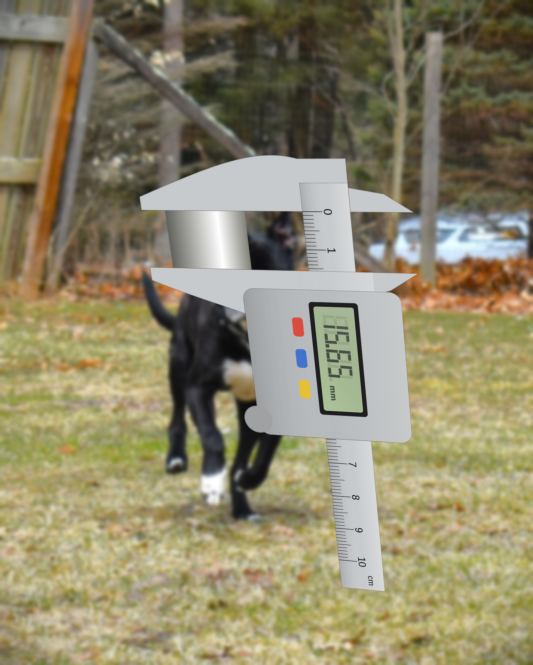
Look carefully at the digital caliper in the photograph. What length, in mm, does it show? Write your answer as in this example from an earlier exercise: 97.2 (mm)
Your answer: 15.65 (mm)
